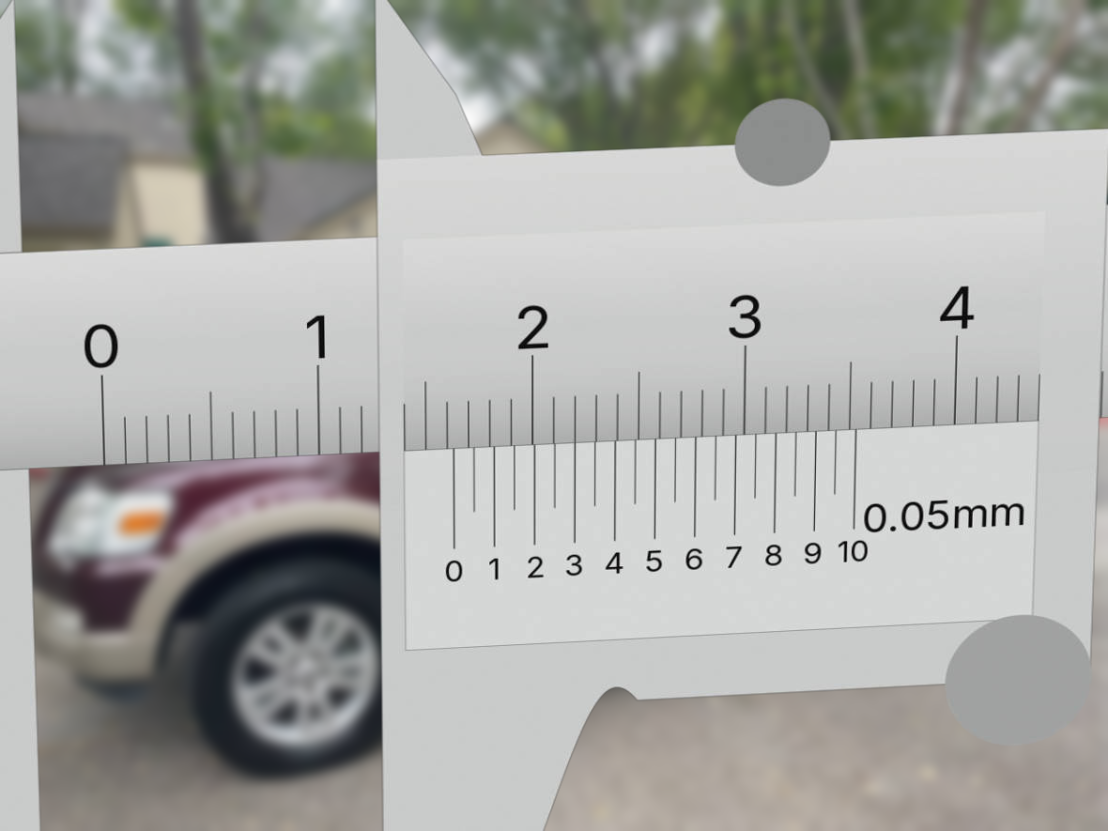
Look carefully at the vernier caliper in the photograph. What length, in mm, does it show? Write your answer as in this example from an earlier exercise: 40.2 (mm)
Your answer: 16.3 (mm)
